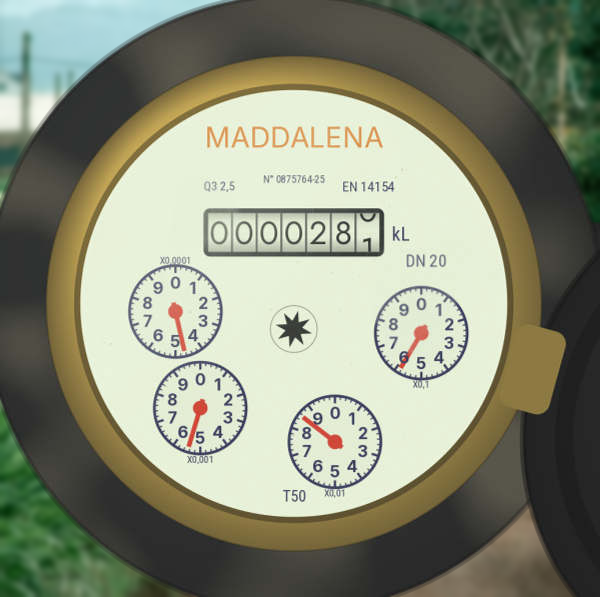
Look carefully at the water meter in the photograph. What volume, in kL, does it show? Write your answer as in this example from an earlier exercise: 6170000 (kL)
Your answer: 280.5854 (kL)
